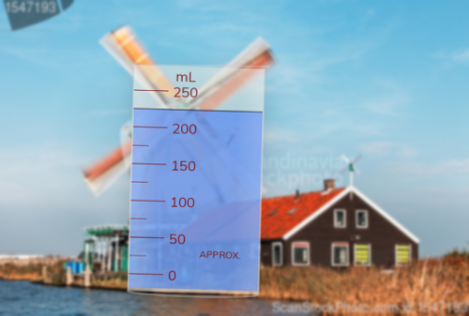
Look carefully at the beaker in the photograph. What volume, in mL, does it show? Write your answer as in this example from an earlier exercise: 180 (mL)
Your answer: 225 (mL)
